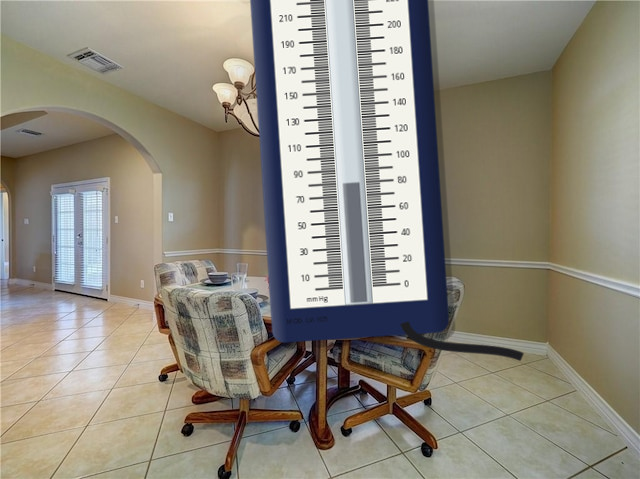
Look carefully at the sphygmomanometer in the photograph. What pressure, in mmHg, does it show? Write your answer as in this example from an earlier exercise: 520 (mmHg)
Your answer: 80 (mmHg)
